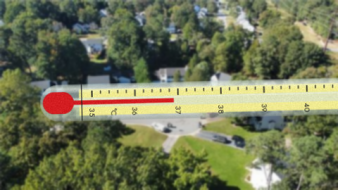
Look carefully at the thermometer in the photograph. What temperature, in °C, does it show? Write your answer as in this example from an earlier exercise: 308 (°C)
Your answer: 36.9 (°C)
